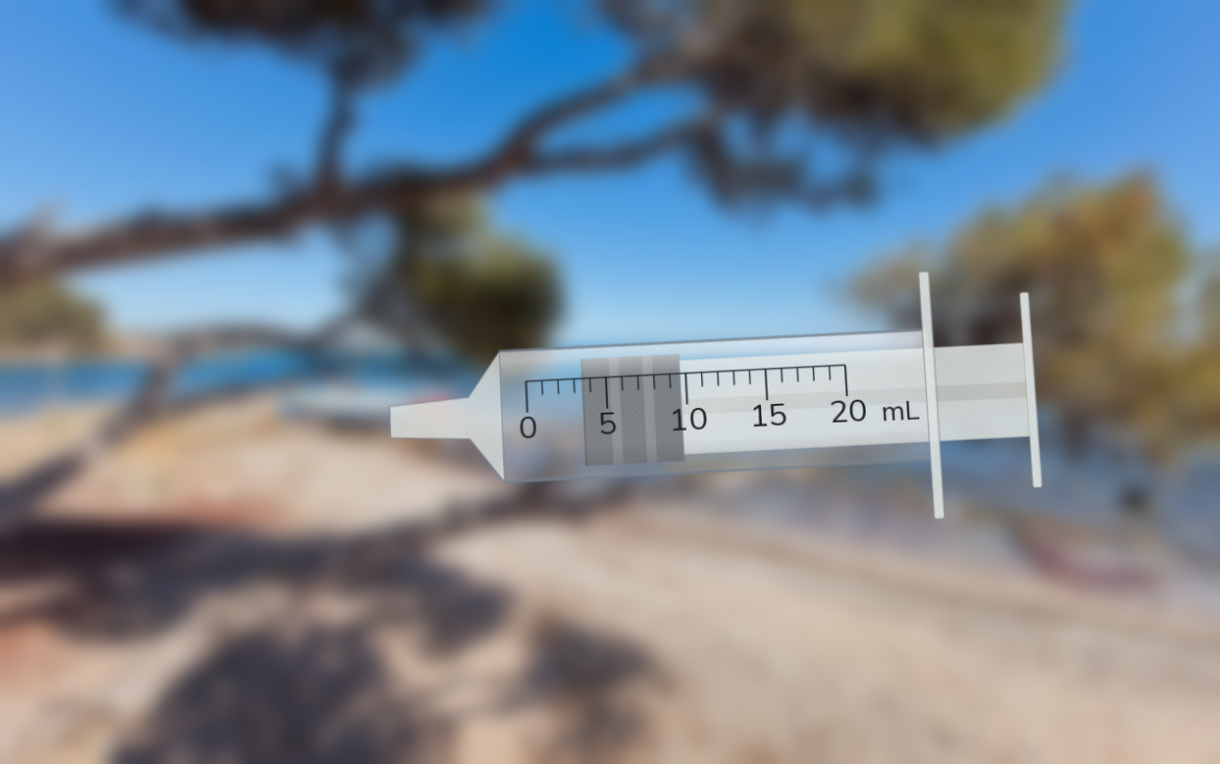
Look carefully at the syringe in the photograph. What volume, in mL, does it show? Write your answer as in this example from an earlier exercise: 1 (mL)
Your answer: 3.5 (mL)
